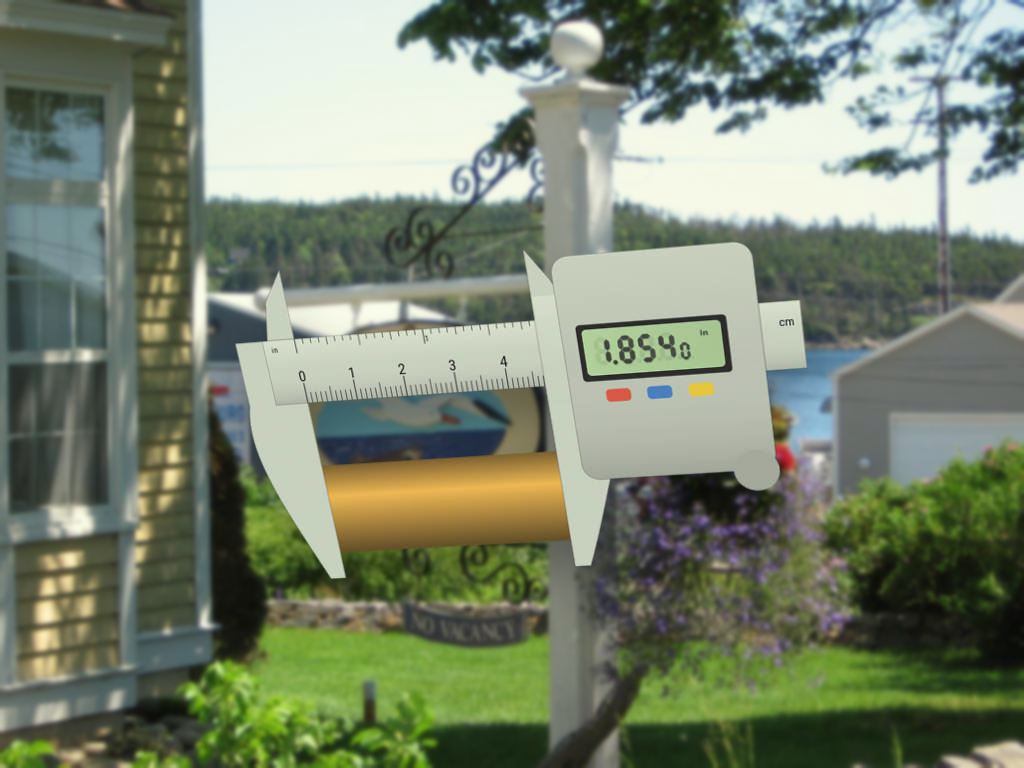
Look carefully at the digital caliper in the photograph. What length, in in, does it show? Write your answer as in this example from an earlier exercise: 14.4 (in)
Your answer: 1.8540 (in)
